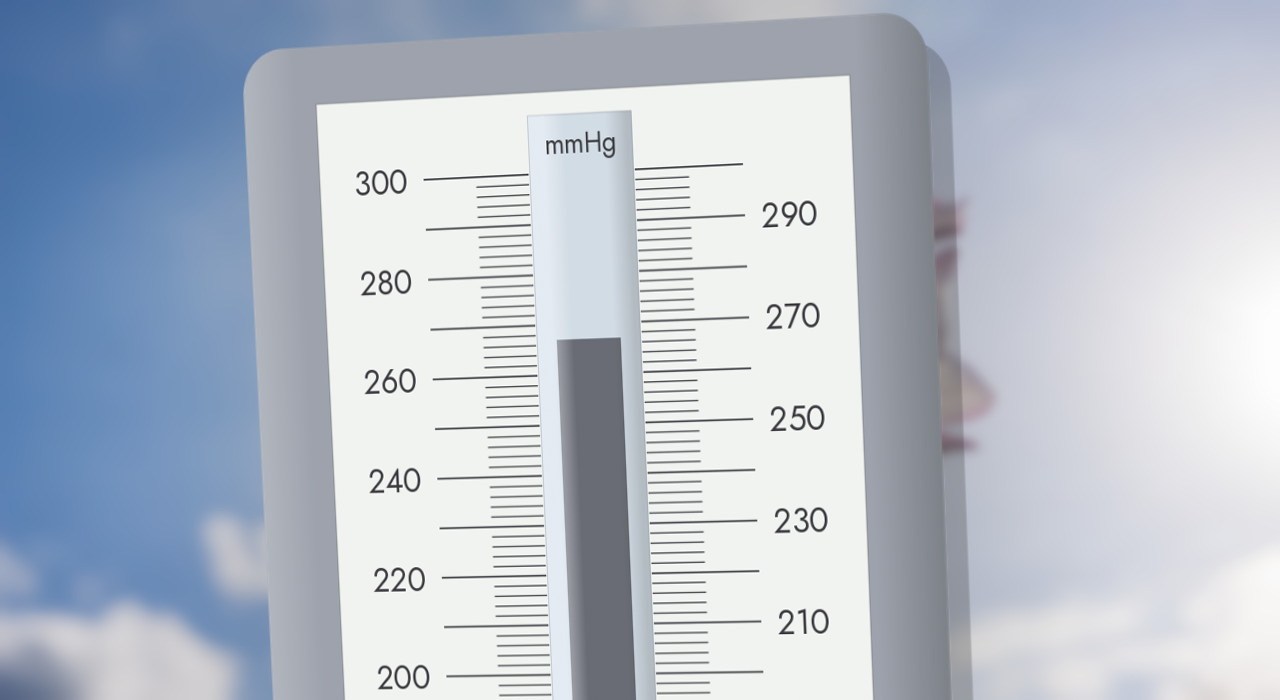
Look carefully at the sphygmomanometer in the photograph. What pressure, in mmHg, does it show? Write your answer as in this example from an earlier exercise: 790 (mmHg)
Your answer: 267 (mmHg)
